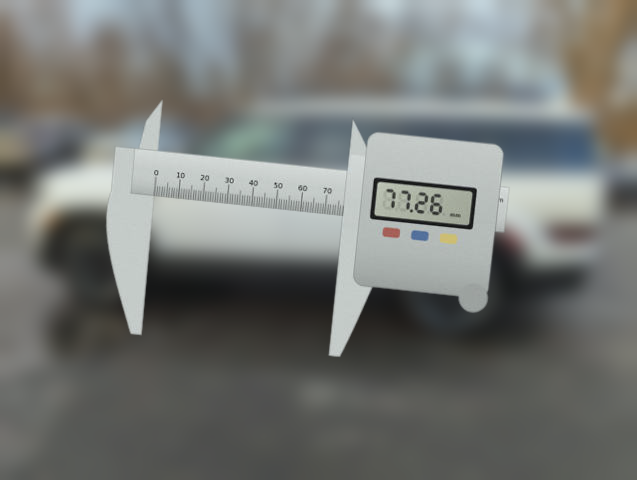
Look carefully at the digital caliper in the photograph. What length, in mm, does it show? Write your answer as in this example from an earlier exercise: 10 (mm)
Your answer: 77.26 (mm)
